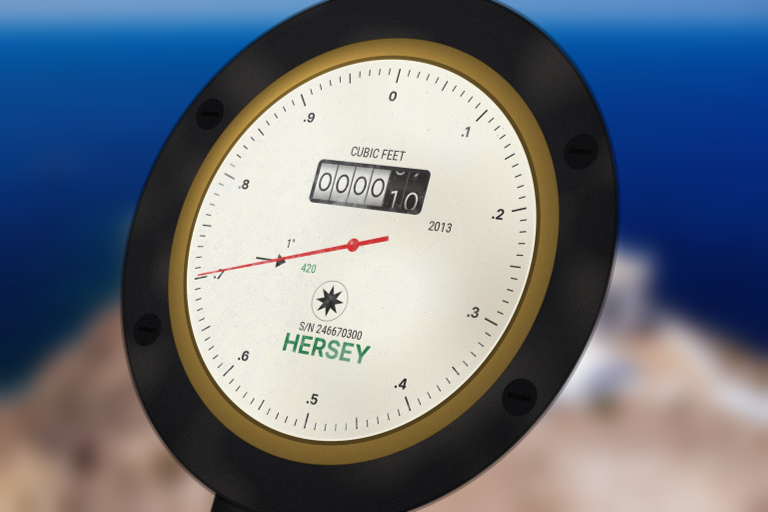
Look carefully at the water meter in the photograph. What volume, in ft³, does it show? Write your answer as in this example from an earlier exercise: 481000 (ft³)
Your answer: 9.70 (ft³)
